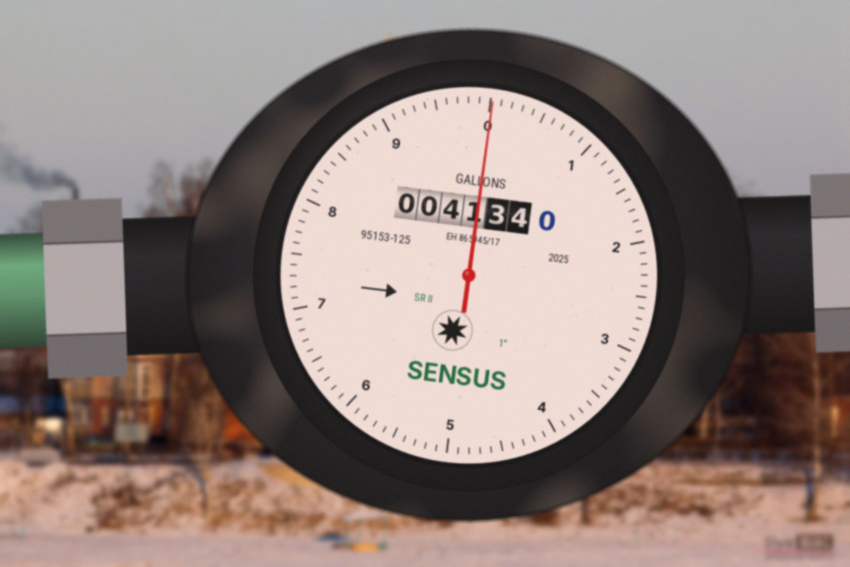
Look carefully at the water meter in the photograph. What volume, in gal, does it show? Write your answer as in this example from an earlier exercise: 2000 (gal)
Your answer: 41340.0 (gal)
